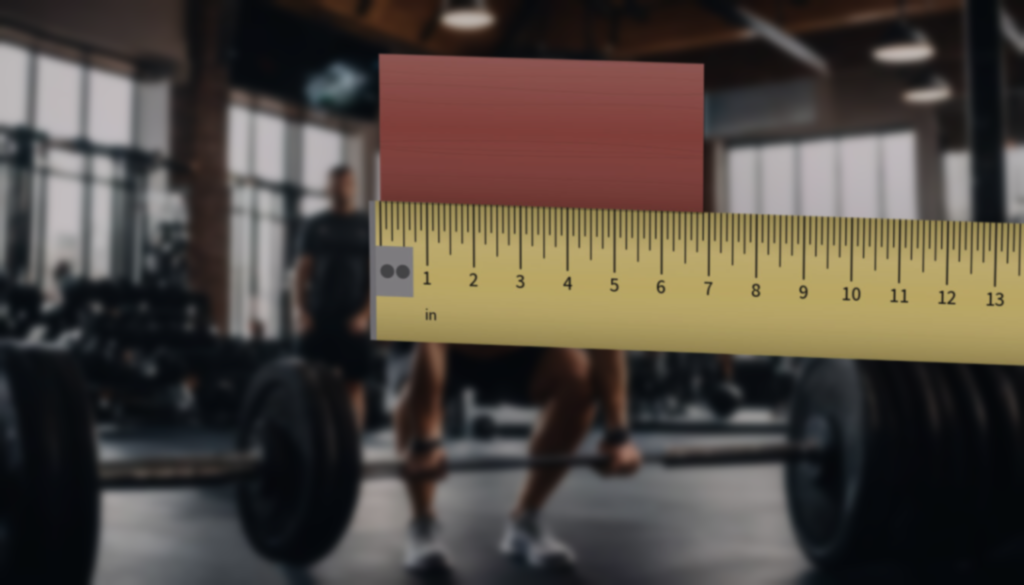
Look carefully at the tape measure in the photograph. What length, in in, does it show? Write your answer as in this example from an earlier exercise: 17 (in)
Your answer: 6.875 (in)
